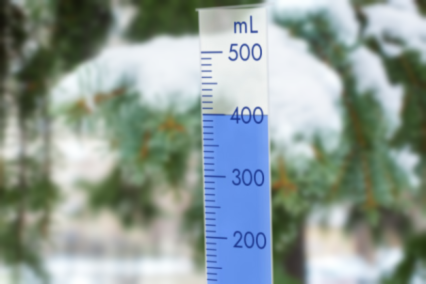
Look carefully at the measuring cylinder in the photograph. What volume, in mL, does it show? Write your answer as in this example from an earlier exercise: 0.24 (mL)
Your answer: 400 (mL)
